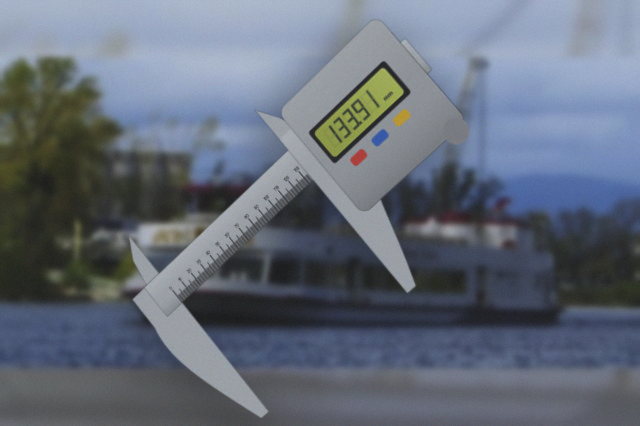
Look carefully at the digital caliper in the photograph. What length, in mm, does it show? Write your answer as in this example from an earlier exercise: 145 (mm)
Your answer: 133.91 (mm)
